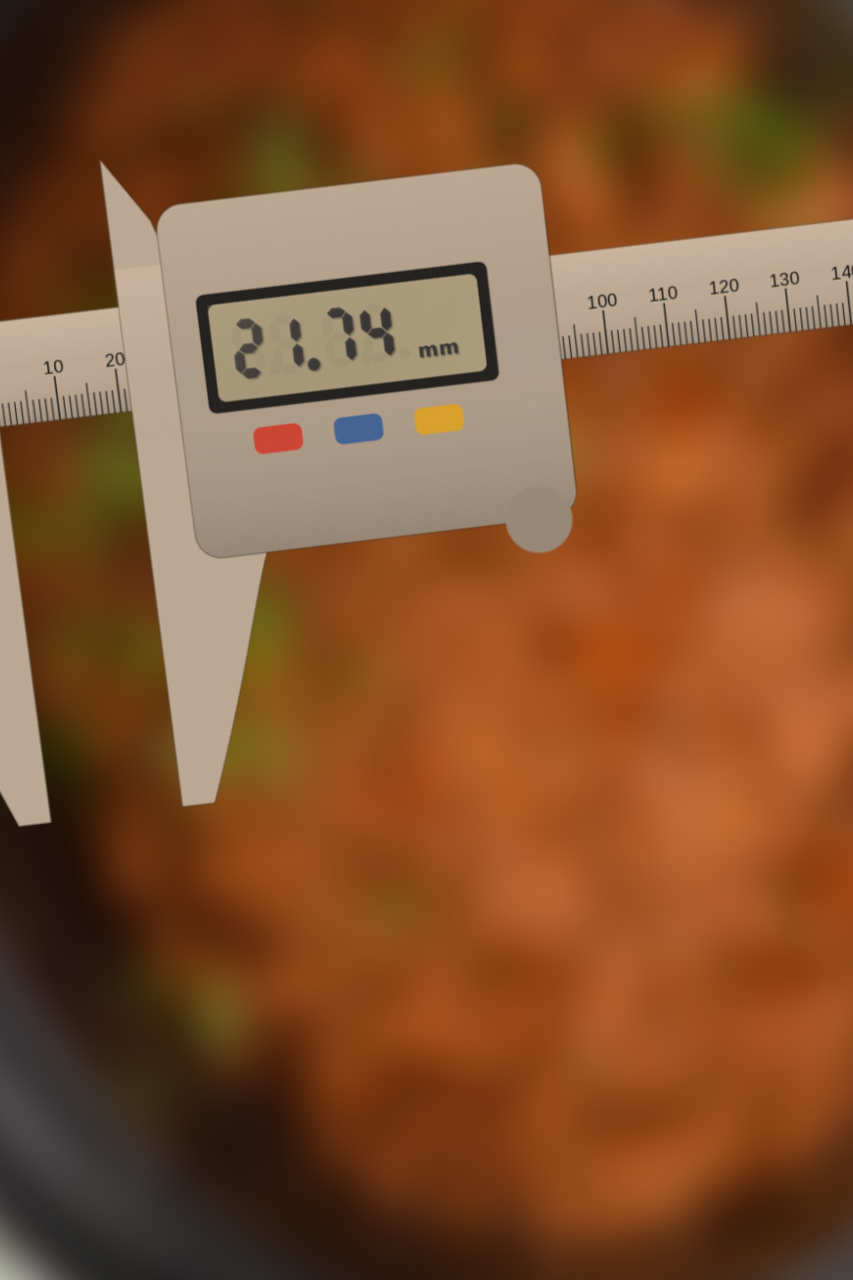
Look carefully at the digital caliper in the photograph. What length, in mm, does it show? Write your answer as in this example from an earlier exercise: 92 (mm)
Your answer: 21.74 (mm)
